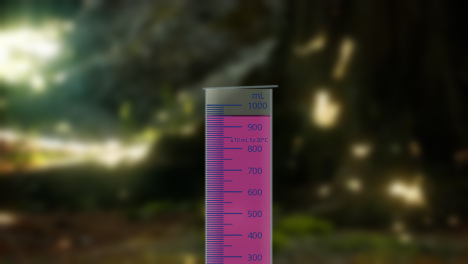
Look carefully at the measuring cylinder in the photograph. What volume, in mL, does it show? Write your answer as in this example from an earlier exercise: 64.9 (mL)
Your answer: 950 (mL)
